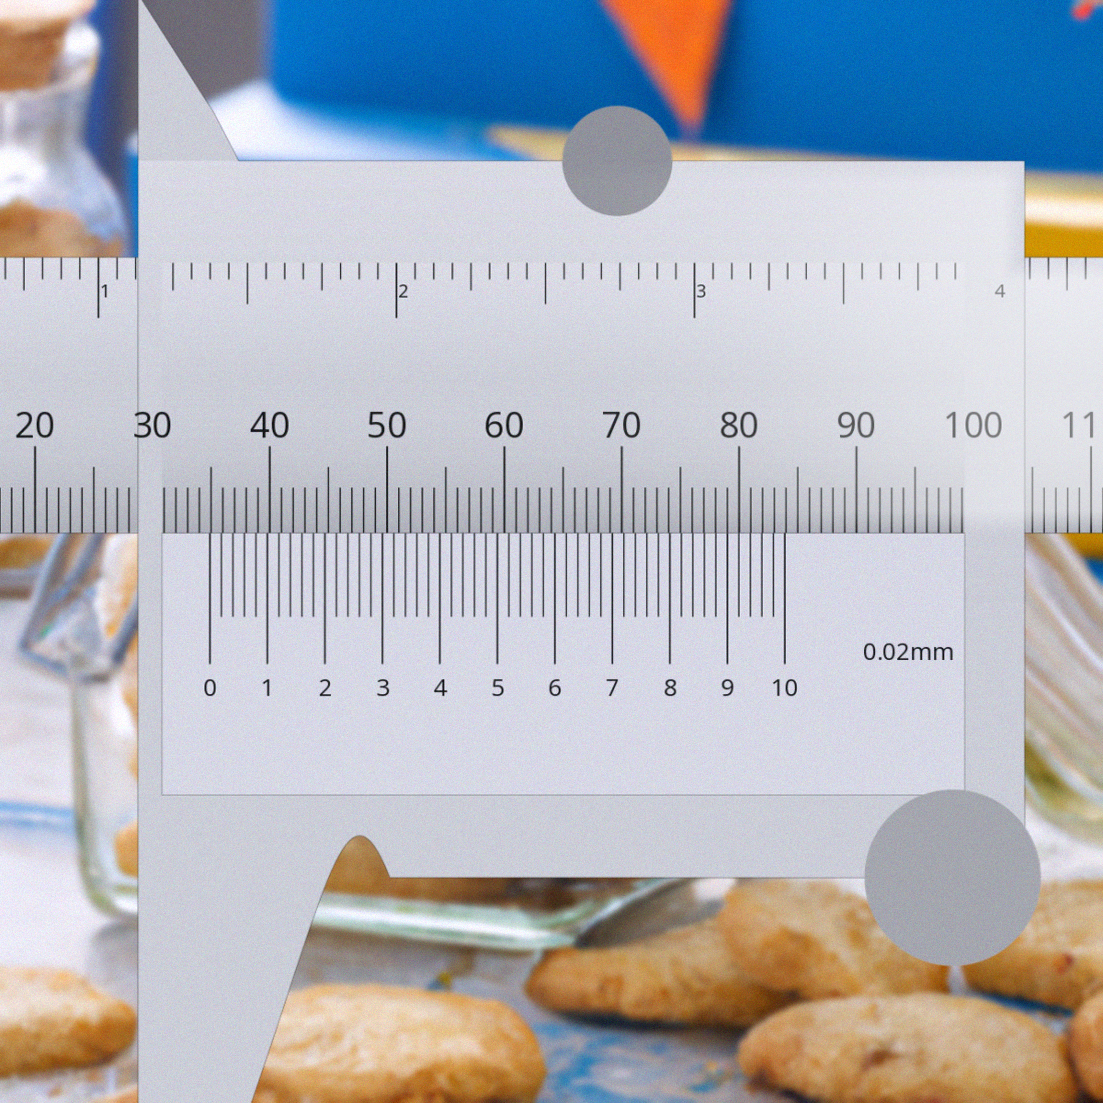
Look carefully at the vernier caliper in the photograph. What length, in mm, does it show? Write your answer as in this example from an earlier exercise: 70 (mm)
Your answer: 34.9 (mm)
